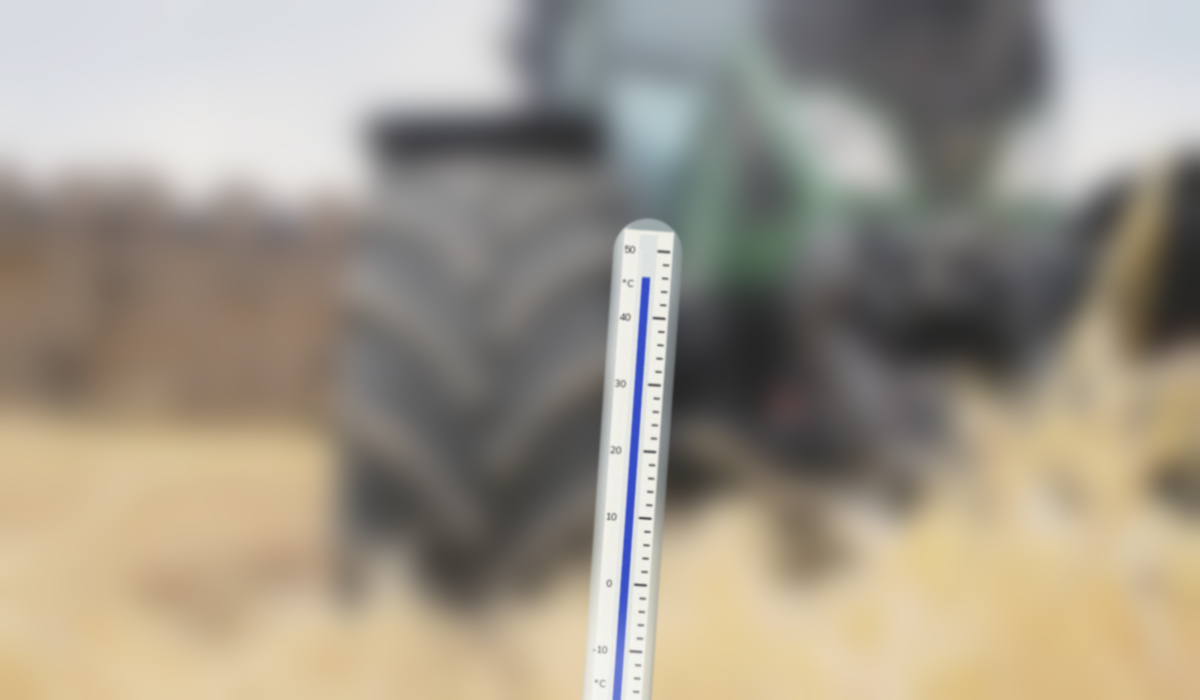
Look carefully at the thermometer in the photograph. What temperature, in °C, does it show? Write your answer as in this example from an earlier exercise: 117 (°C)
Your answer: 46 (°C)
